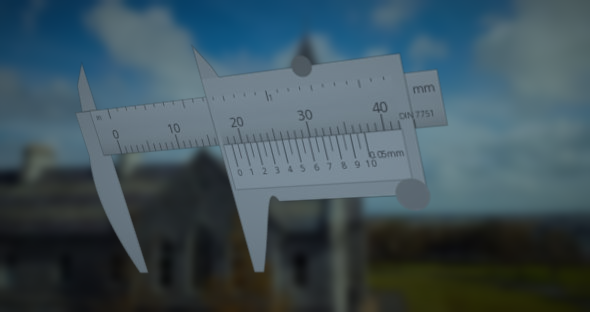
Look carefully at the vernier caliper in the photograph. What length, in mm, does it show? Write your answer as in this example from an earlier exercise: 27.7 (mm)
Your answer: 18.4 (mm)
